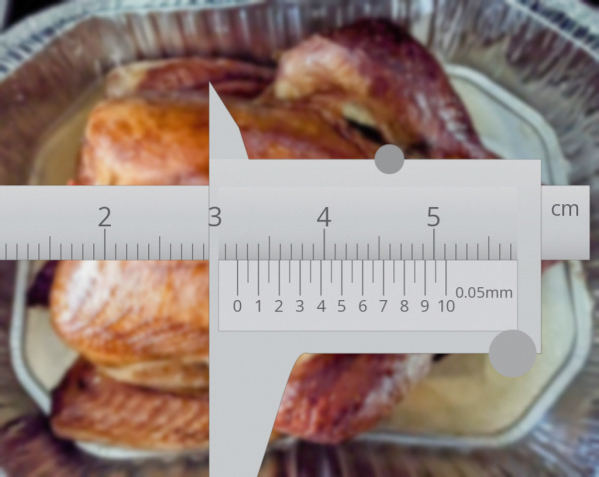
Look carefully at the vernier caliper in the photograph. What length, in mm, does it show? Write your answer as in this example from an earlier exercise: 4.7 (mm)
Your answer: 32.1 (mm)
